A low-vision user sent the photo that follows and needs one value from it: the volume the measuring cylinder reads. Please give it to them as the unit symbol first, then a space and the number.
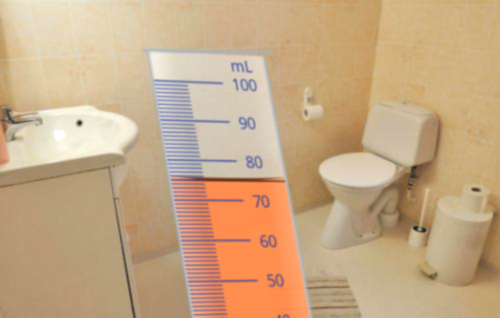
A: mL 75
